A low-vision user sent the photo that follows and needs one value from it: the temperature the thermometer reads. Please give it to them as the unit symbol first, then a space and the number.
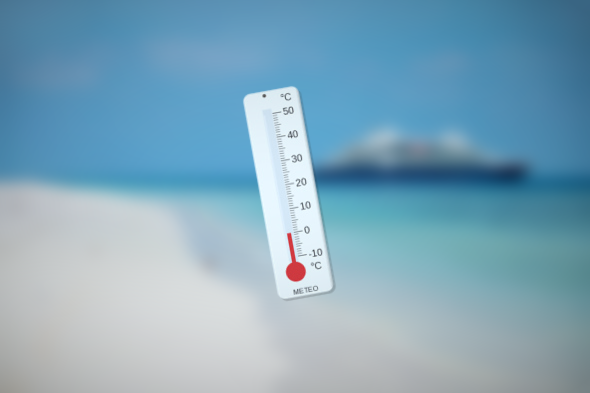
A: °C 0
